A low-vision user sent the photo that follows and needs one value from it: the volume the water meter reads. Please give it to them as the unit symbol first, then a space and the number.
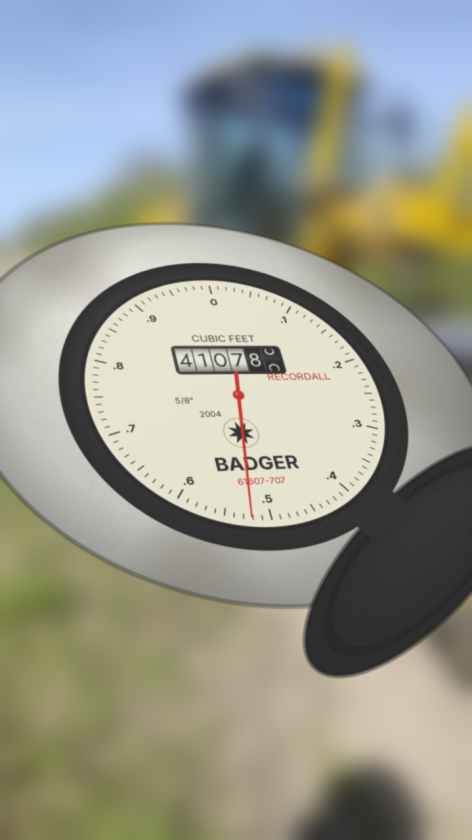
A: ft³ 410788.52
